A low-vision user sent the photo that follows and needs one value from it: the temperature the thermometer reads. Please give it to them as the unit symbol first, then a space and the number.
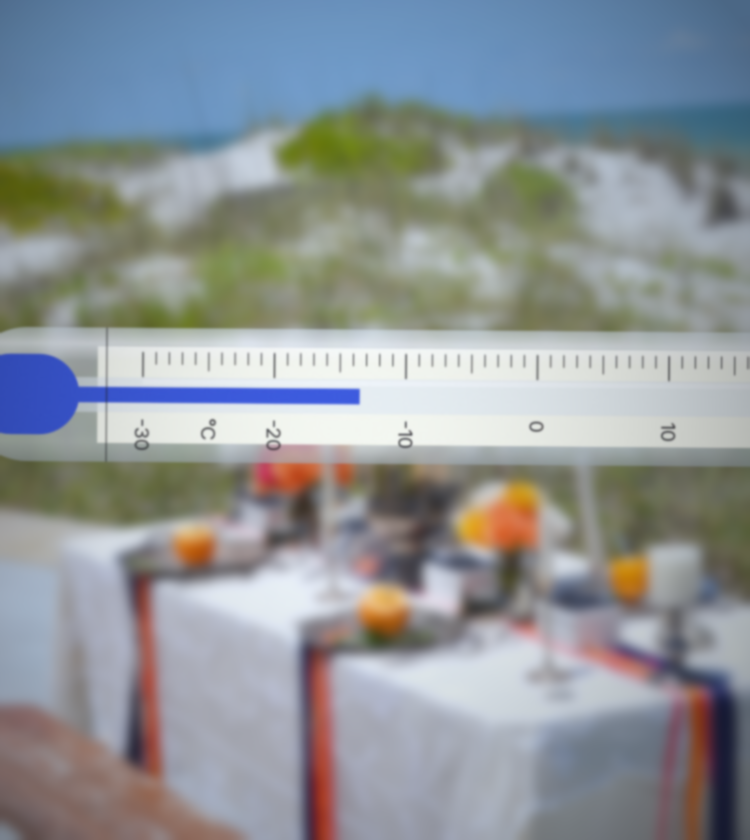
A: °C -13.5
